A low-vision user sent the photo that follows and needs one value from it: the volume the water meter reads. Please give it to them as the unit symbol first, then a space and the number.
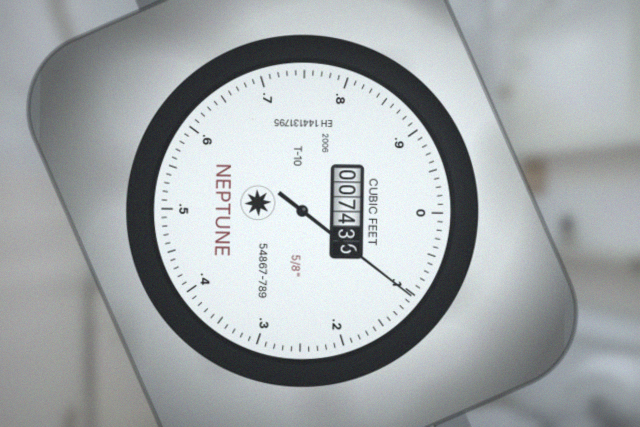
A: ft³ 7436.10
